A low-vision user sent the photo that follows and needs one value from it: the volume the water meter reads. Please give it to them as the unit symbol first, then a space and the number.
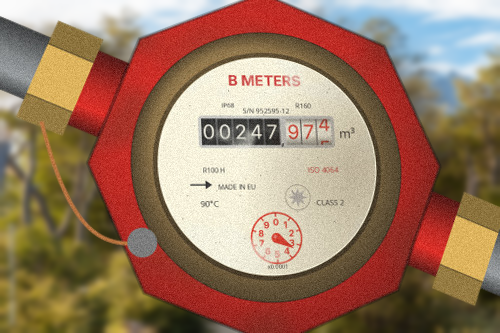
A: m³ 247.9743
